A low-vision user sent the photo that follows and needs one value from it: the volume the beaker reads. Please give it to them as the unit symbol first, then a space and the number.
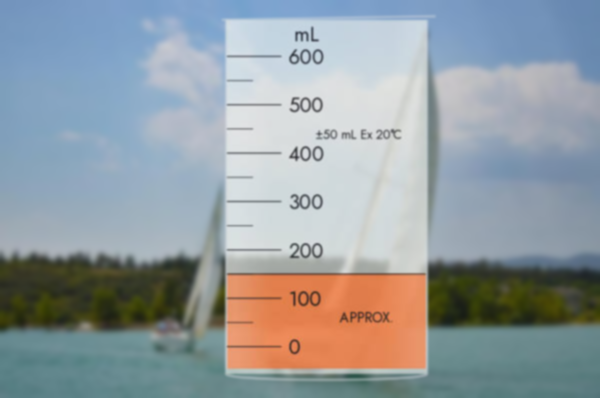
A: mL 150
